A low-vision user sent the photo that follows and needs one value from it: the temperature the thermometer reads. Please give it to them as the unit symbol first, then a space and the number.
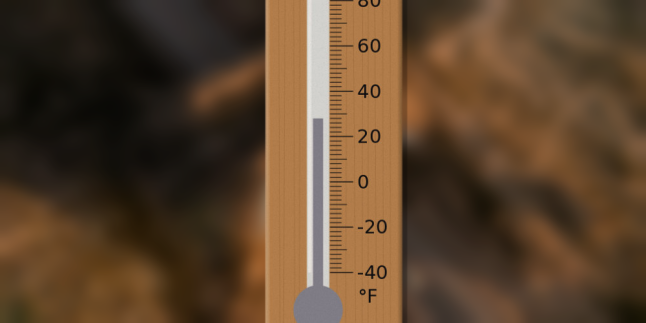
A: °F 28
